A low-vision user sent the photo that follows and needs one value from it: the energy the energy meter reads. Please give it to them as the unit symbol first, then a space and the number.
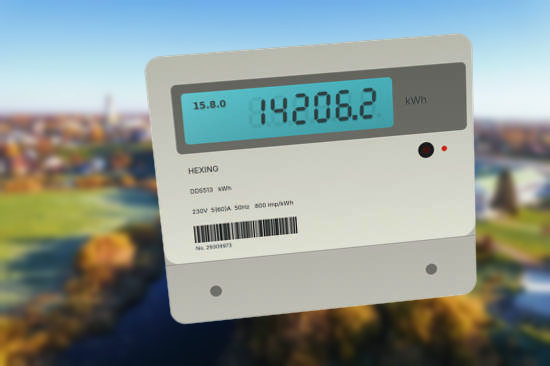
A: kWh 14206.2
